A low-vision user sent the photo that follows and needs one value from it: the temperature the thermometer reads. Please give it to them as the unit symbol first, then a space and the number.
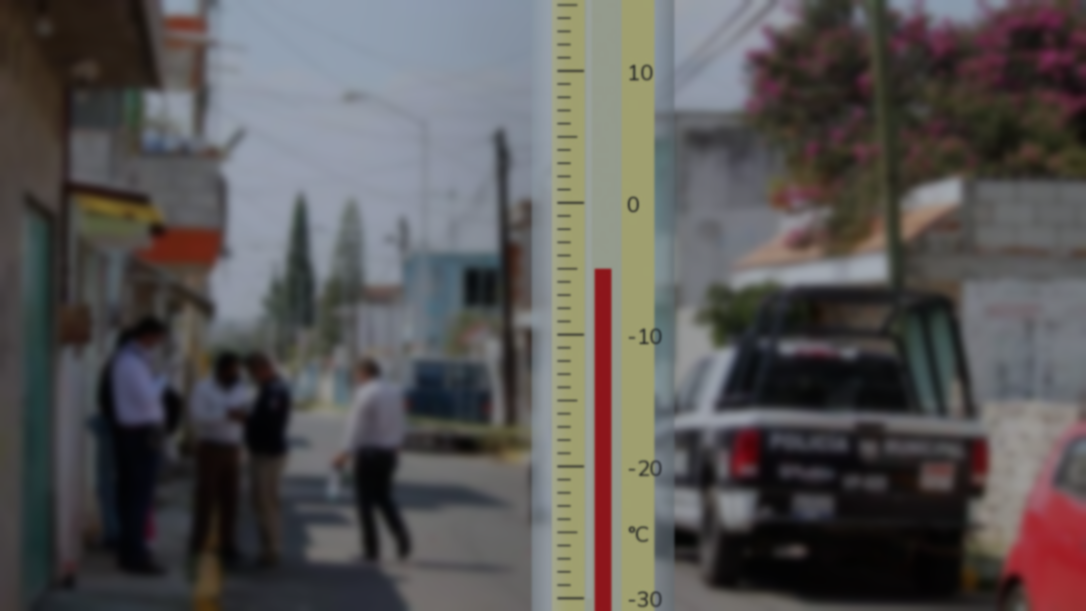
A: °C -5
